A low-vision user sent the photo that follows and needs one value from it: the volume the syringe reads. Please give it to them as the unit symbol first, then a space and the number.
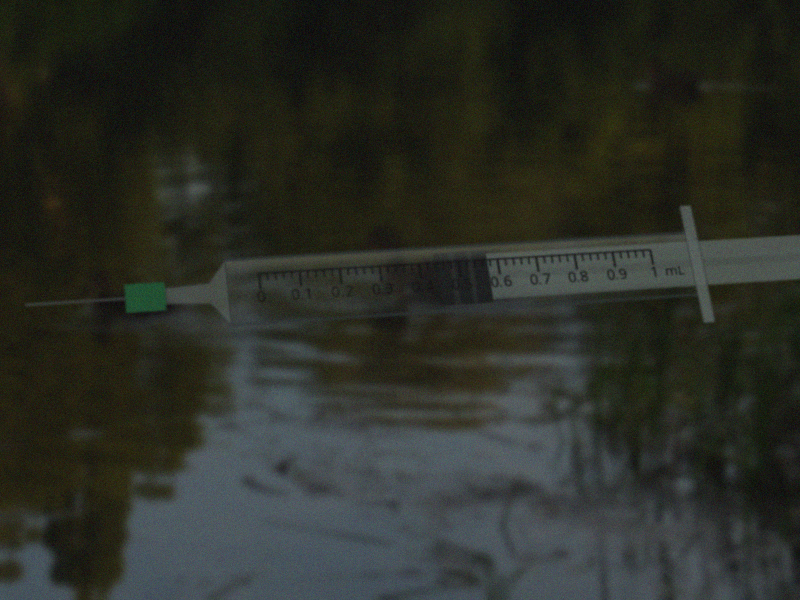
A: mL 0.44
